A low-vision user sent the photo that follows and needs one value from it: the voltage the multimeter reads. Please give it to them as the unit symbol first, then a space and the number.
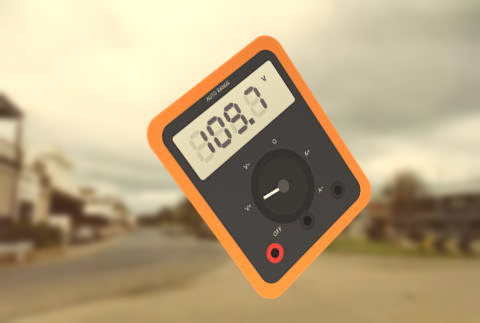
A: V 109.7
